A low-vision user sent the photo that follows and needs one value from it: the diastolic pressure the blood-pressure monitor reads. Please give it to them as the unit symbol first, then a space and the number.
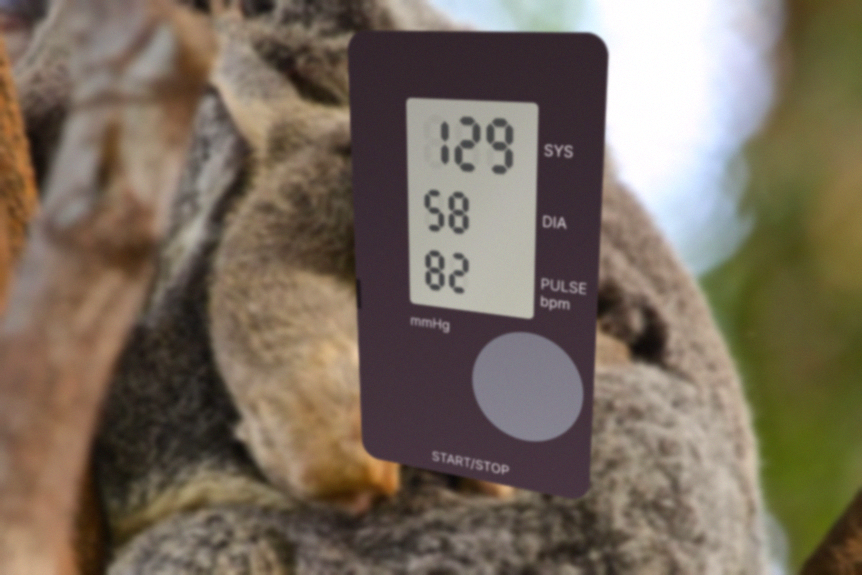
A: mmHg 58
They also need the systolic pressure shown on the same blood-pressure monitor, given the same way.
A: mmHg 129
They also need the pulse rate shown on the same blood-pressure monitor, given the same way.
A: bpm 82
